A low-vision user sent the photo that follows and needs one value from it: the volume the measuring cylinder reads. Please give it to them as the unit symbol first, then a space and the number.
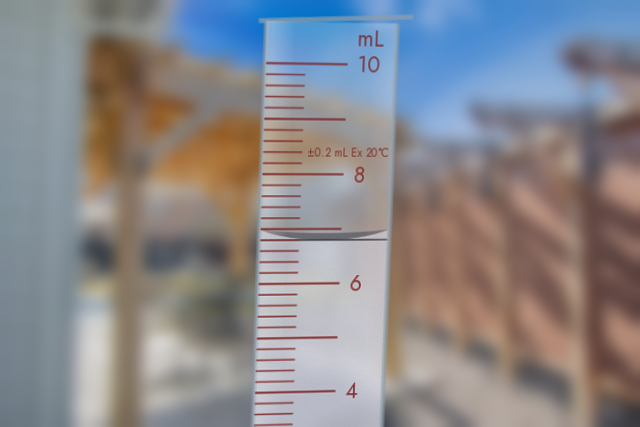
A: mL 6.8
